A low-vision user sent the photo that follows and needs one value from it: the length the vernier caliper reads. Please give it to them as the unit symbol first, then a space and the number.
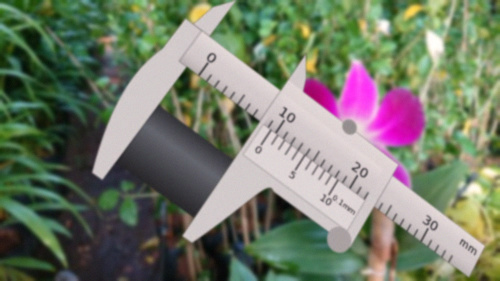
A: mm 9.4
